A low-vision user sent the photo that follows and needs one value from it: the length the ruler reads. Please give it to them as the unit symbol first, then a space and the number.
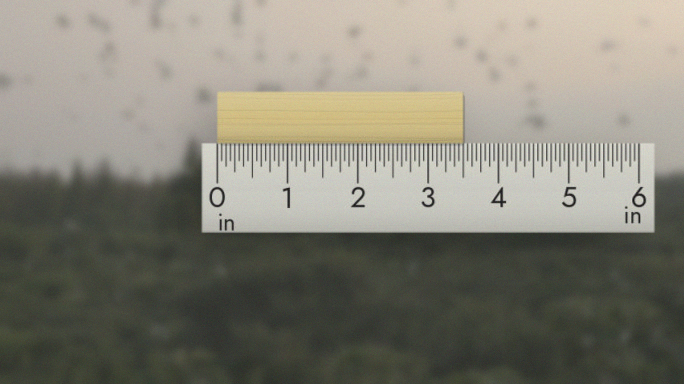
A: in 3.5
